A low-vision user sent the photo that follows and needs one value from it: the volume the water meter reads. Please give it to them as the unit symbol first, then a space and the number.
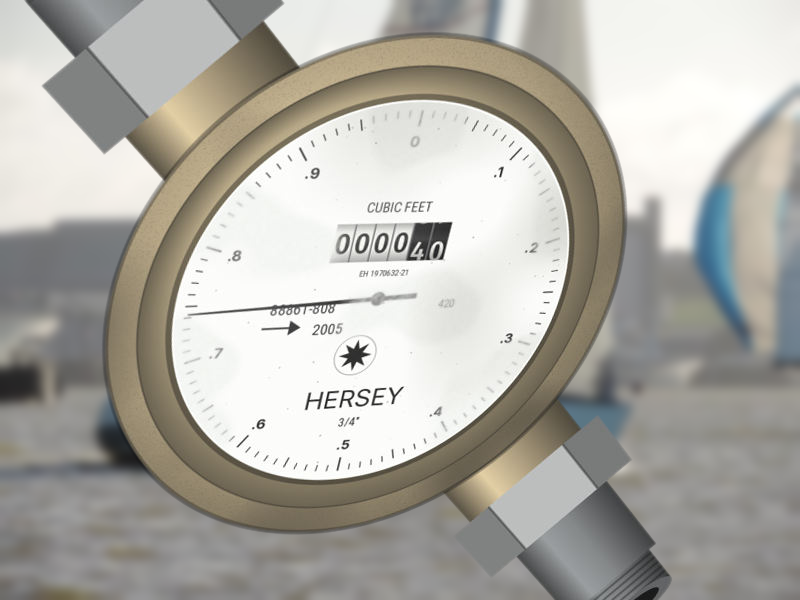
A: ft³ 39.74
